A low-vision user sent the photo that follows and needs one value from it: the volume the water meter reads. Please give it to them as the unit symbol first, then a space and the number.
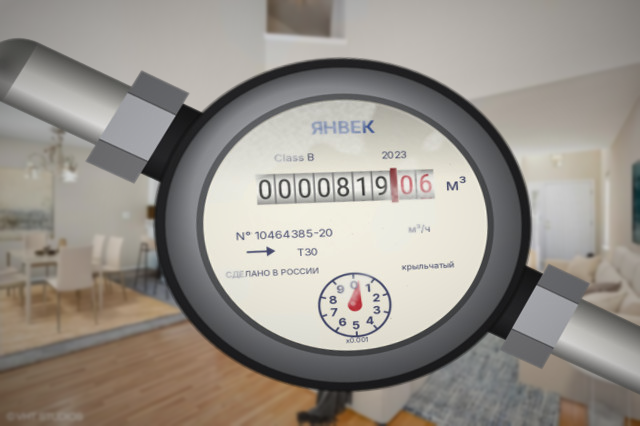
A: m³ 819.060
